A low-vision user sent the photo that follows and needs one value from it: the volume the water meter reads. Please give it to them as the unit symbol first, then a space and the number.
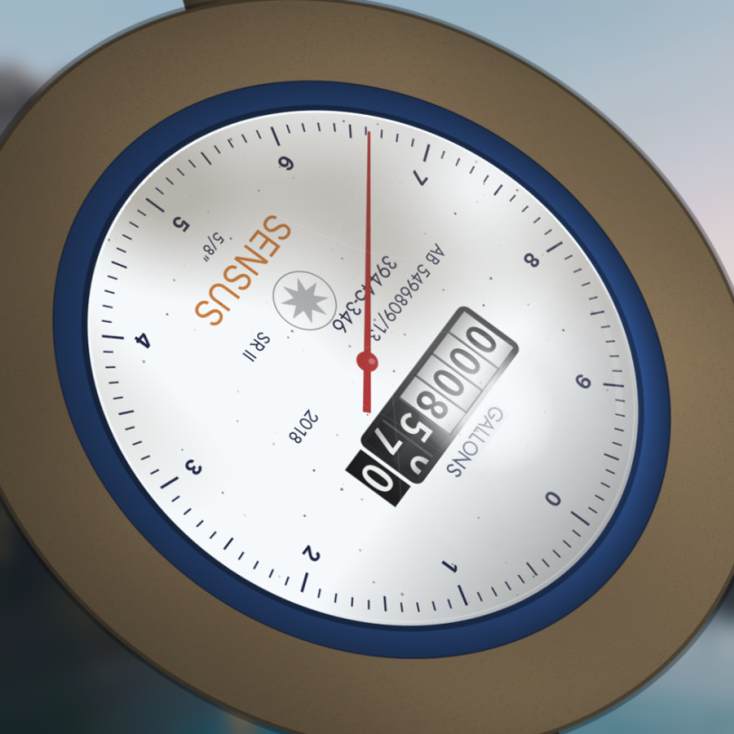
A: gal 8566.6
